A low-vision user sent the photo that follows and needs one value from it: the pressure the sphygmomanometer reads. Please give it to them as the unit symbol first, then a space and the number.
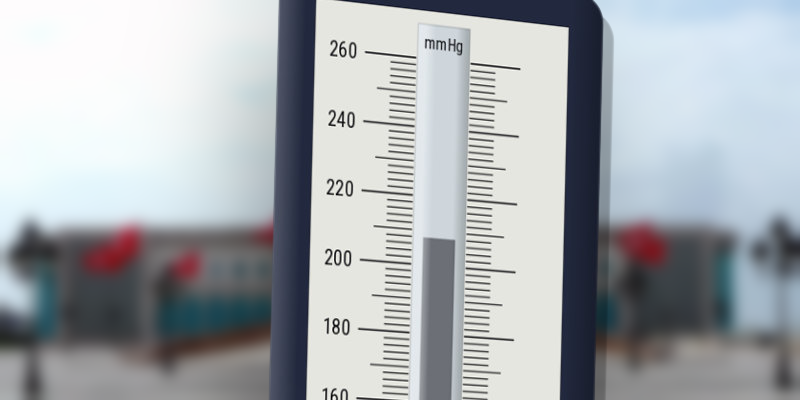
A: mmHg 208
